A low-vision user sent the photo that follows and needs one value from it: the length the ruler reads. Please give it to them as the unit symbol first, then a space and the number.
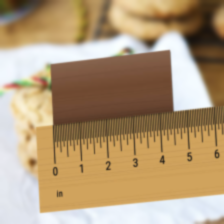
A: in 4.5
